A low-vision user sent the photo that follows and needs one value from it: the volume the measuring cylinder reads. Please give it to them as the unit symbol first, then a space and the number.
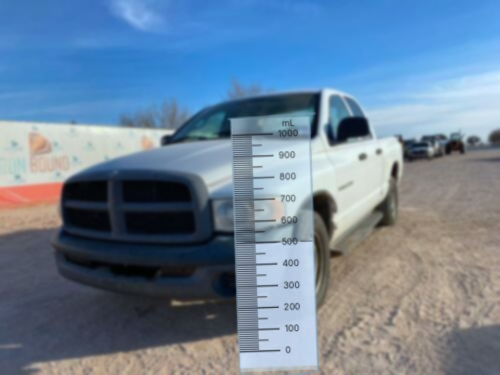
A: mL 500
